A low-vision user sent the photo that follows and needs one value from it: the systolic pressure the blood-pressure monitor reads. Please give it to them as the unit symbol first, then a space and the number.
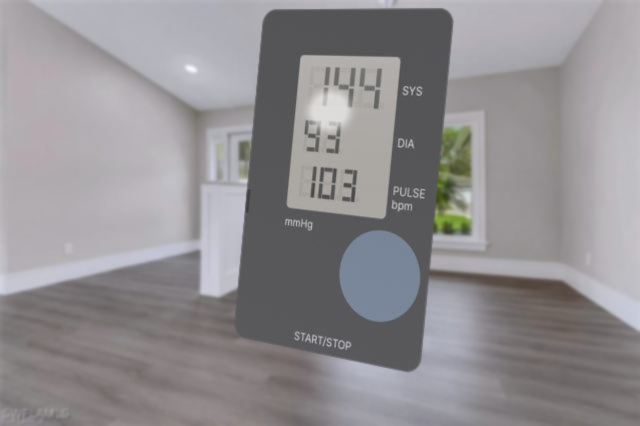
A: mmHg 144
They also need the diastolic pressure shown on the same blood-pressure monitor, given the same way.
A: mmHg 93
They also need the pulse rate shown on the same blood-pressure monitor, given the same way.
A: bpm 103
